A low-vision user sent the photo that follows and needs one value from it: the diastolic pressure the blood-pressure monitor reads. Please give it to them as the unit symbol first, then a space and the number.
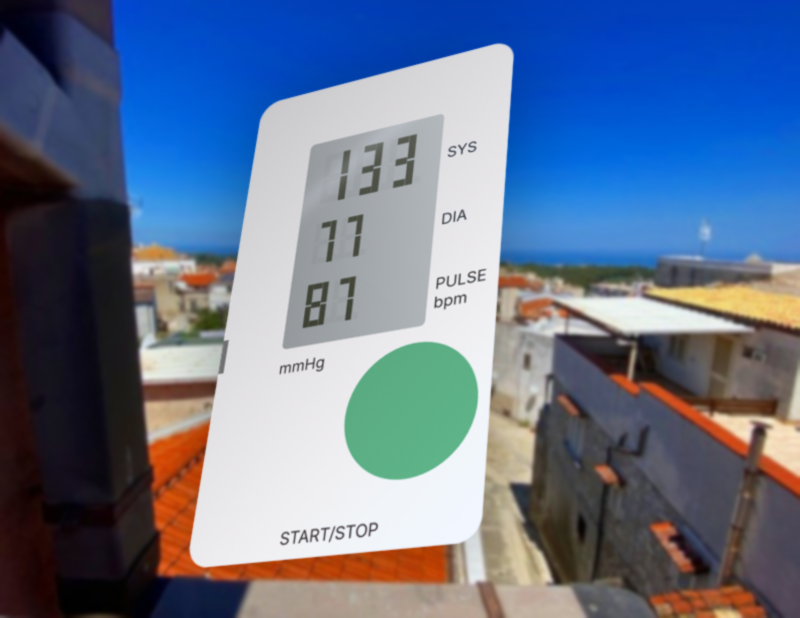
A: mmHg 77
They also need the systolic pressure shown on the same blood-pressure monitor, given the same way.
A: mmHg 133
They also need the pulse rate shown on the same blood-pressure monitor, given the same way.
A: bpm 87
